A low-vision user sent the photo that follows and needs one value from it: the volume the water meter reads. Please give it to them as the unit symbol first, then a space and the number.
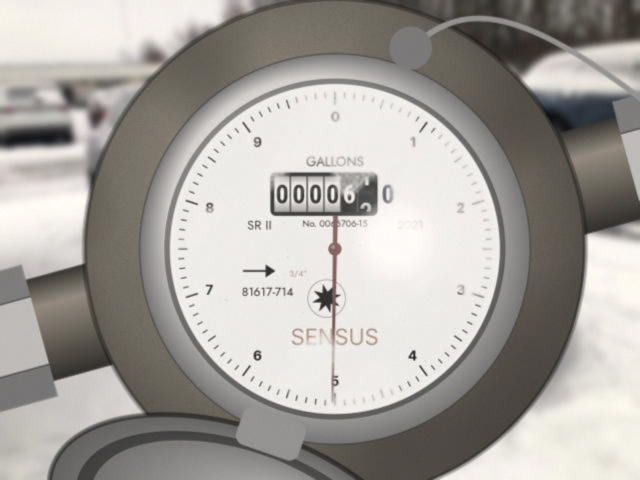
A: gal 615.0
